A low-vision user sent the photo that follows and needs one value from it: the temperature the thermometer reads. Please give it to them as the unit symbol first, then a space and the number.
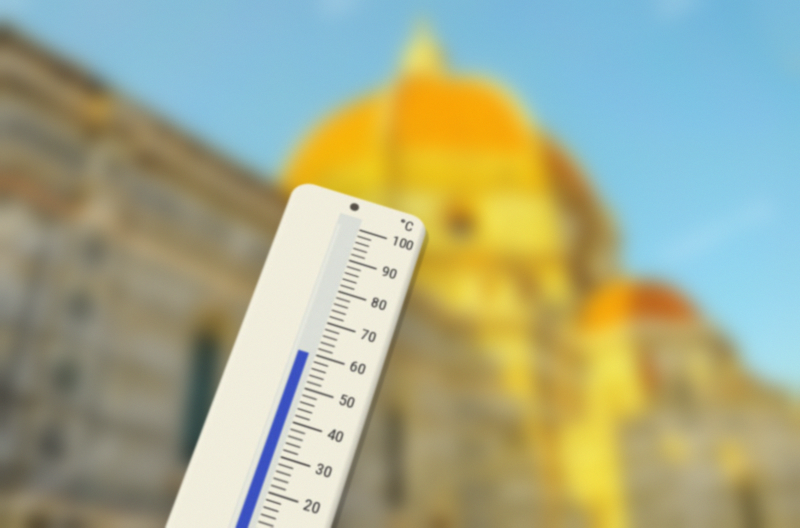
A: °C 60
